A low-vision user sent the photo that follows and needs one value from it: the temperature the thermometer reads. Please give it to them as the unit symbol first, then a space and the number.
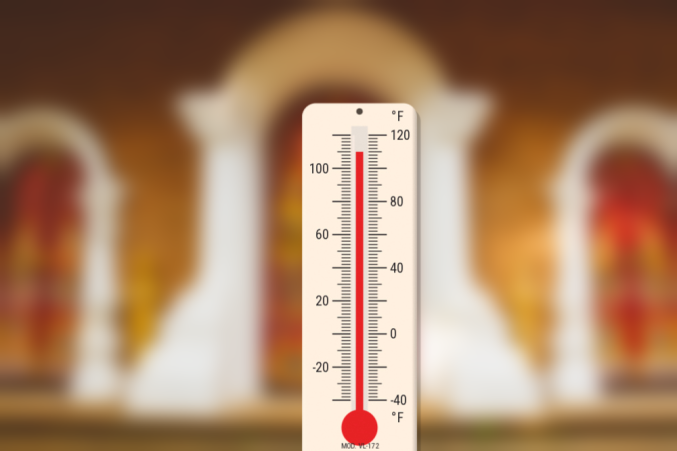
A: °F 110
